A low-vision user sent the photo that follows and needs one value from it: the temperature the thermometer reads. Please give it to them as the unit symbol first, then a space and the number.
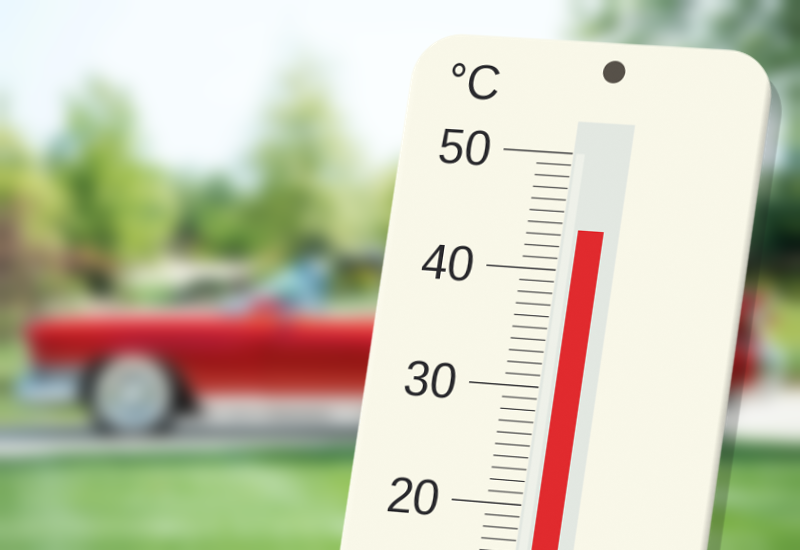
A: °C 43.5
